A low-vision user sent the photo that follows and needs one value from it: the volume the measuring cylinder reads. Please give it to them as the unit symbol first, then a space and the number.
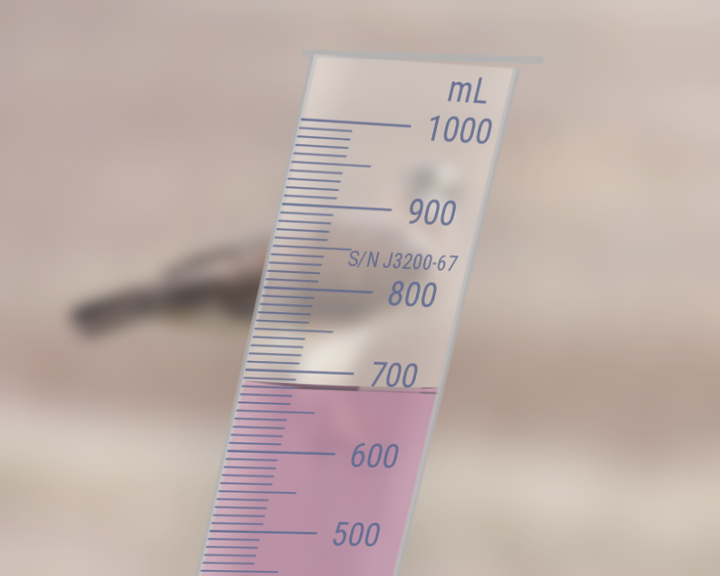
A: mL 680
